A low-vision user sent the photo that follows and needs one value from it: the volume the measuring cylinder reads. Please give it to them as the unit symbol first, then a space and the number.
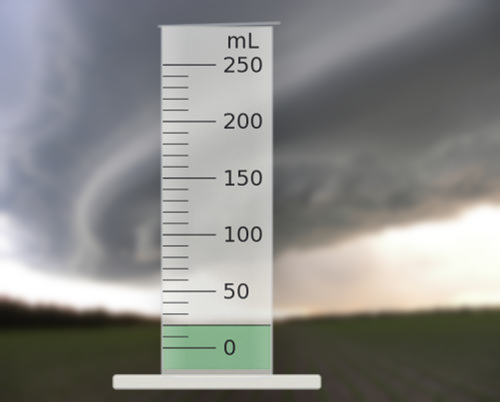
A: mL 20
